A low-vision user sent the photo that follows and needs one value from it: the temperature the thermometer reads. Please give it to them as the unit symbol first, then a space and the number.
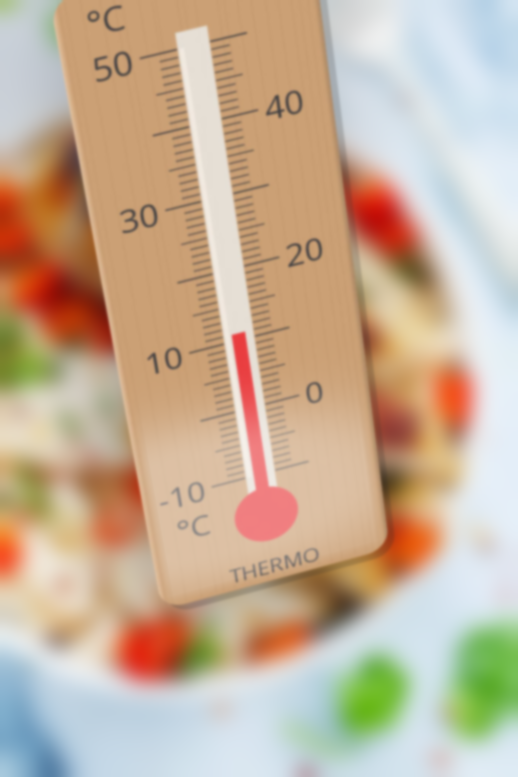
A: °C 11
